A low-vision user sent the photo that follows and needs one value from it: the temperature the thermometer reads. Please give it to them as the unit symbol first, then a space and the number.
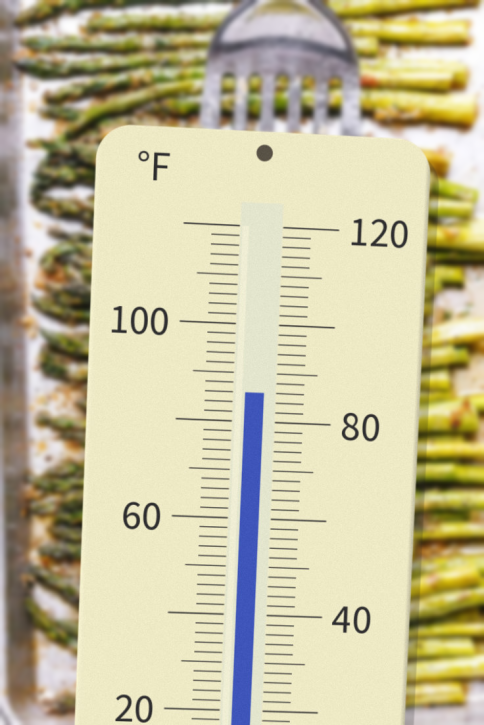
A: °F 86
